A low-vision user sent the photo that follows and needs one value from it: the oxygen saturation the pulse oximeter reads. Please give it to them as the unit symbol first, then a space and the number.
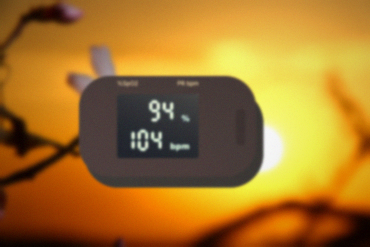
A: % 94
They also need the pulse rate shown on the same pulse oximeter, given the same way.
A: bpm 104
